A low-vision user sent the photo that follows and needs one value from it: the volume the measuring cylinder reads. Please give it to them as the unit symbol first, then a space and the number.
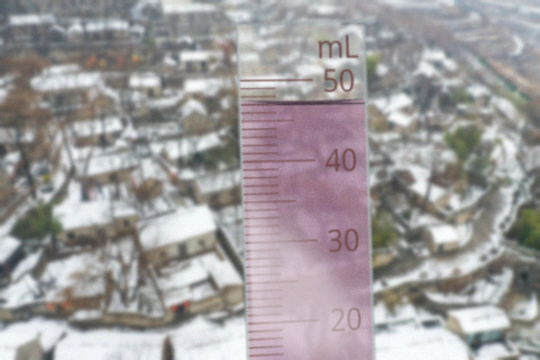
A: mL 47
